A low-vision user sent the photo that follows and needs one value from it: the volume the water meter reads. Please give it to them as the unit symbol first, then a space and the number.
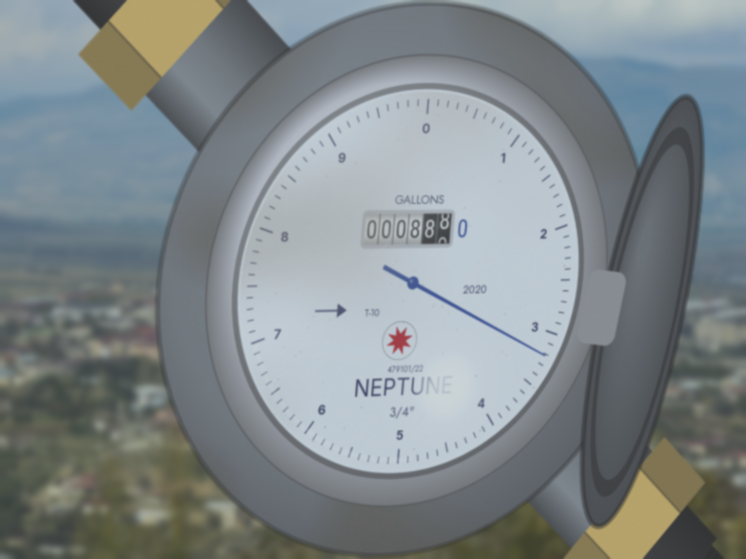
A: gal 8883.2
